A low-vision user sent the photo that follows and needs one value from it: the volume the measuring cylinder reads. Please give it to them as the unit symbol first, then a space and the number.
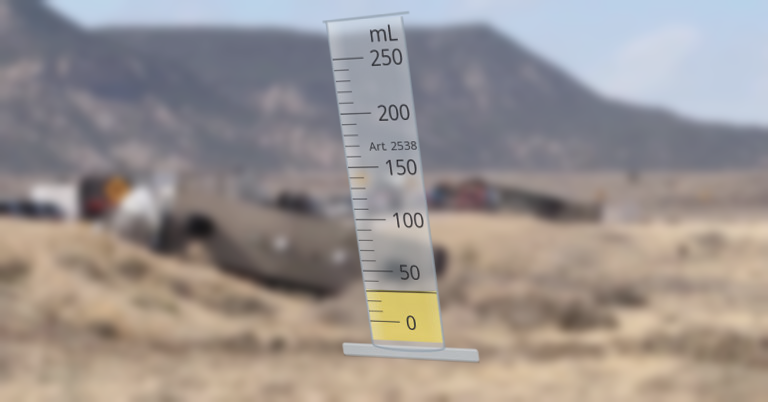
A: mL 30
